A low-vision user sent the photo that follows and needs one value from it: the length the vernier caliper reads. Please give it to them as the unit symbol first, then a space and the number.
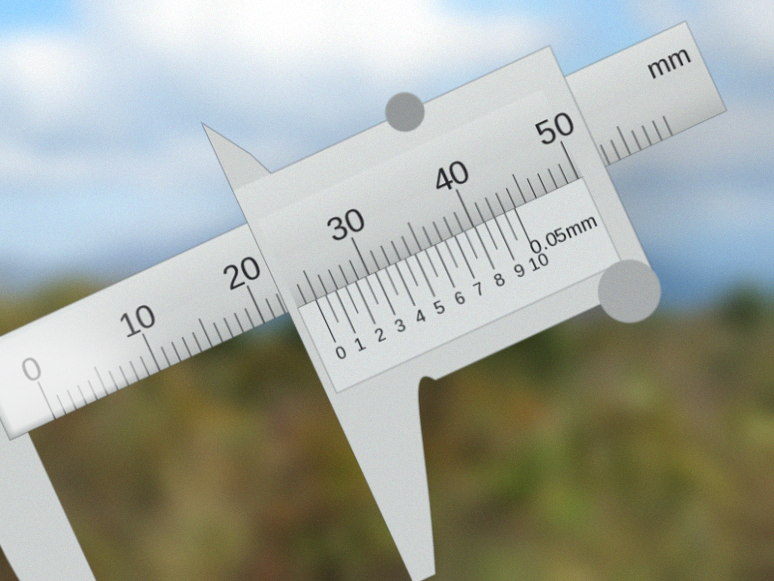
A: mm 24.9
